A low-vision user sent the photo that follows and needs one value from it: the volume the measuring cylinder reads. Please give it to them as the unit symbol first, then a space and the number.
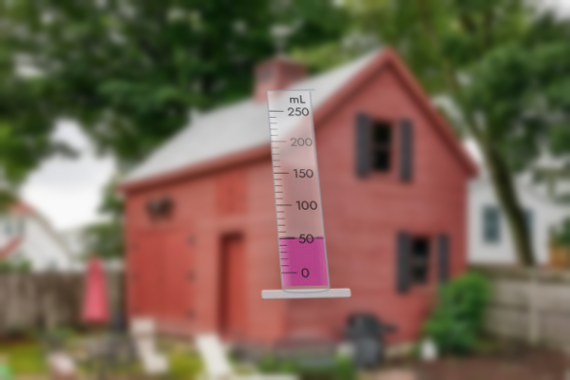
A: mL 50
